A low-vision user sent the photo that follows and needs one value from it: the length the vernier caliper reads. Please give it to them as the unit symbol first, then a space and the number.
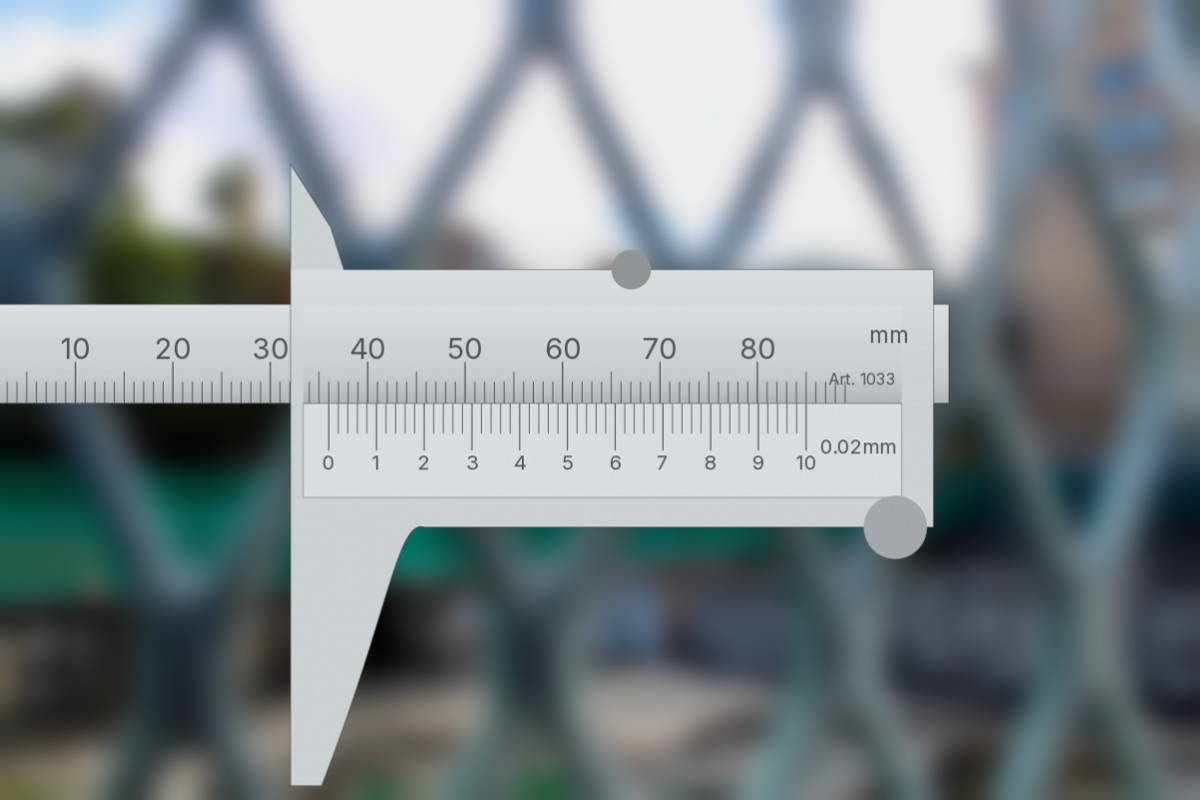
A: mm 36.0
